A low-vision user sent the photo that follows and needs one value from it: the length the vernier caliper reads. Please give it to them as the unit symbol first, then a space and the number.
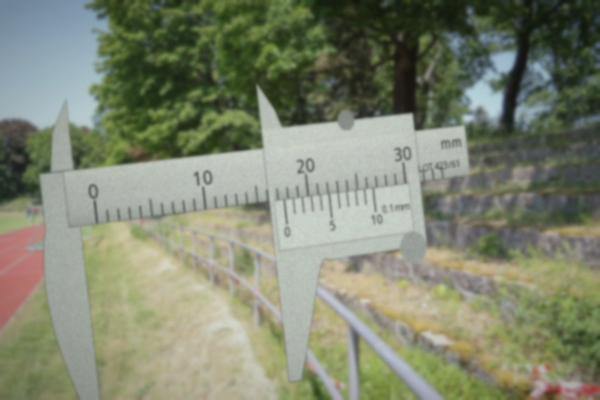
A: mm 17.6
